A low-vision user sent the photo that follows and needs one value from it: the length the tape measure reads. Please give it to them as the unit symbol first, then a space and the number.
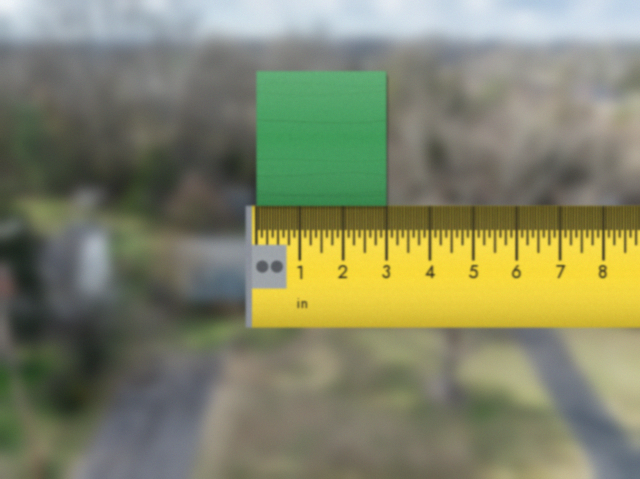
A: in 3
